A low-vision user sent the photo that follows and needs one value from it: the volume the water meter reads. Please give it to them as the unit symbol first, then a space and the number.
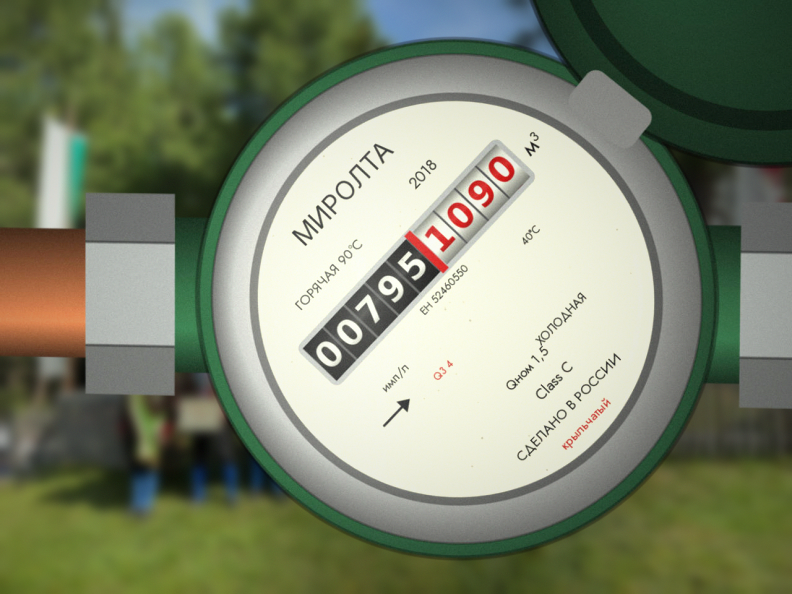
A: m³ 795.1090
